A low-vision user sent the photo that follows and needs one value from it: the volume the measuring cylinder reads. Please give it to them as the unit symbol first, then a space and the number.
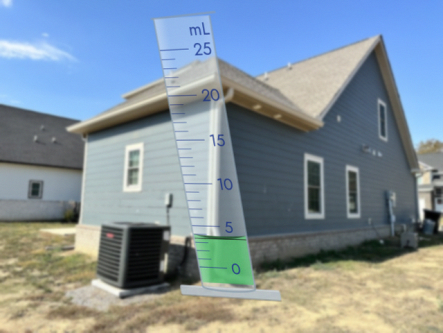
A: mL 3.5
